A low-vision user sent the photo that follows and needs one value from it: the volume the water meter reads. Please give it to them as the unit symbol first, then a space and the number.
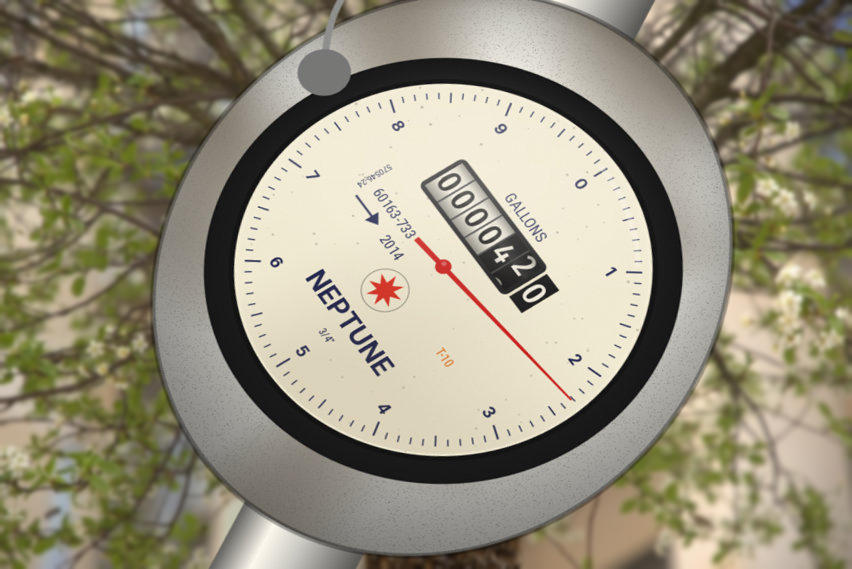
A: gal 422.3
